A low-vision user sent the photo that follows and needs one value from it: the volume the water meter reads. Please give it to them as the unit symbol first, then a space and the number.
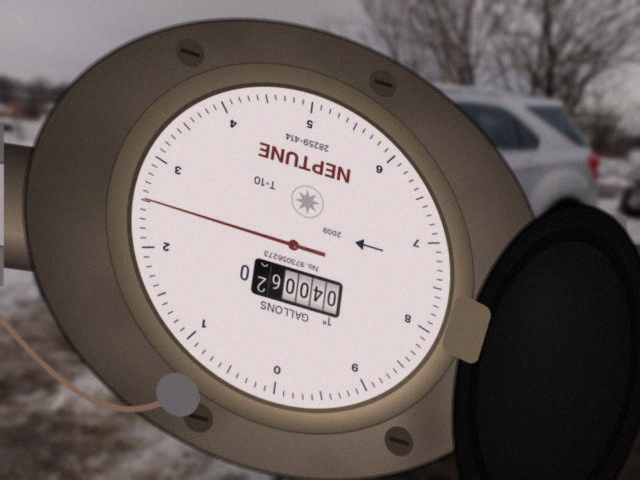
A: gal 400622.5
